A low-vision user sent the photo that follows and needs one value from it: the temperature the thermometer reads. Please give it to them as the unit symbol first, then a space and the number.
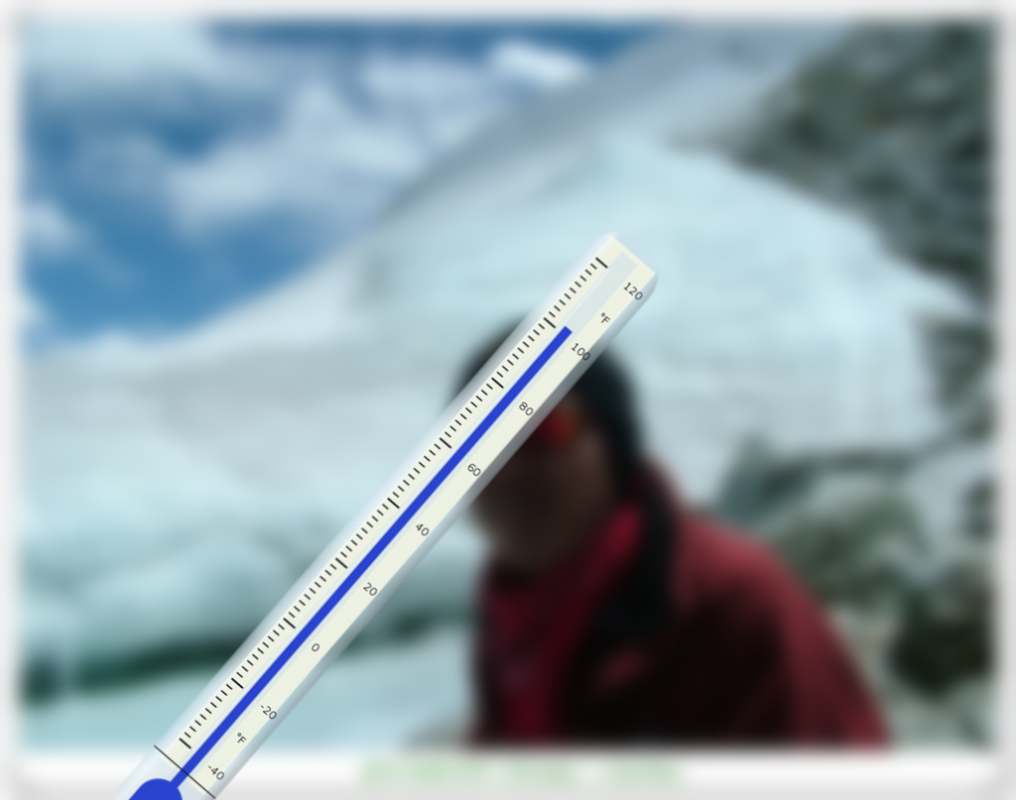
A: °F 102
